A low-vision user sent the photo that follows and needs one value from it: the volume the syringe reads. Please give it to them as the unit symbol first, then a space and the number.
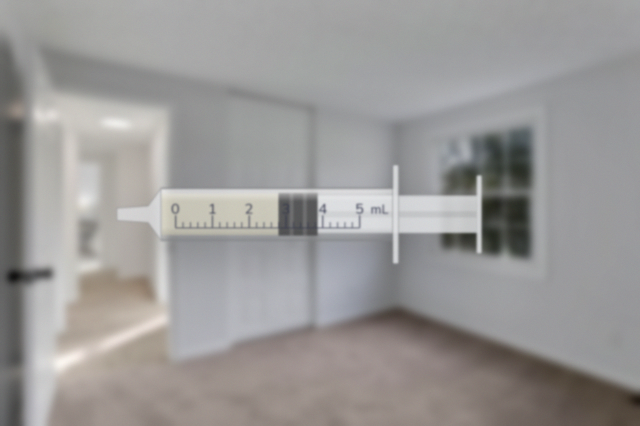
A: mL 2.8
